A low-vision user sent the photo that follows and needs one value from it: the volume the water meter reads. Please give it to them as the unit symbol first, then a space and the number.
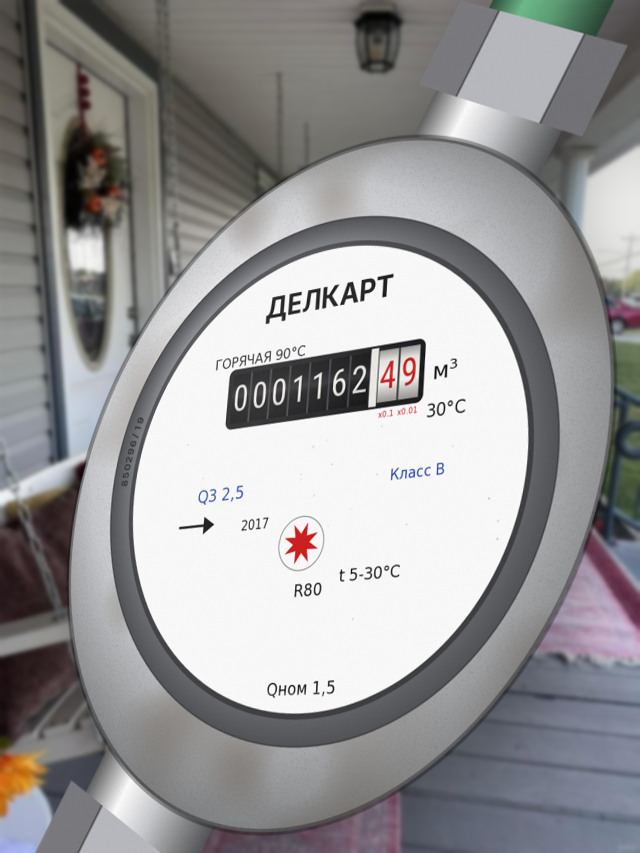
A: m³ 1162.49
